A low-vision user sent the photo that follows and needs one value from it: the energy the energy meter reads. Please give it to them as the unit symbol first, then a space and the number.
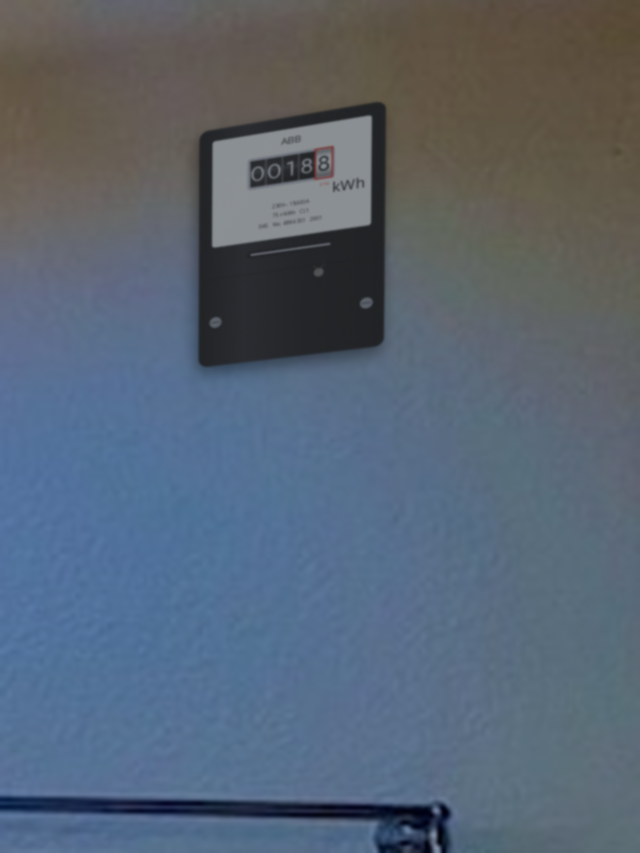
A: kWh 18.8
